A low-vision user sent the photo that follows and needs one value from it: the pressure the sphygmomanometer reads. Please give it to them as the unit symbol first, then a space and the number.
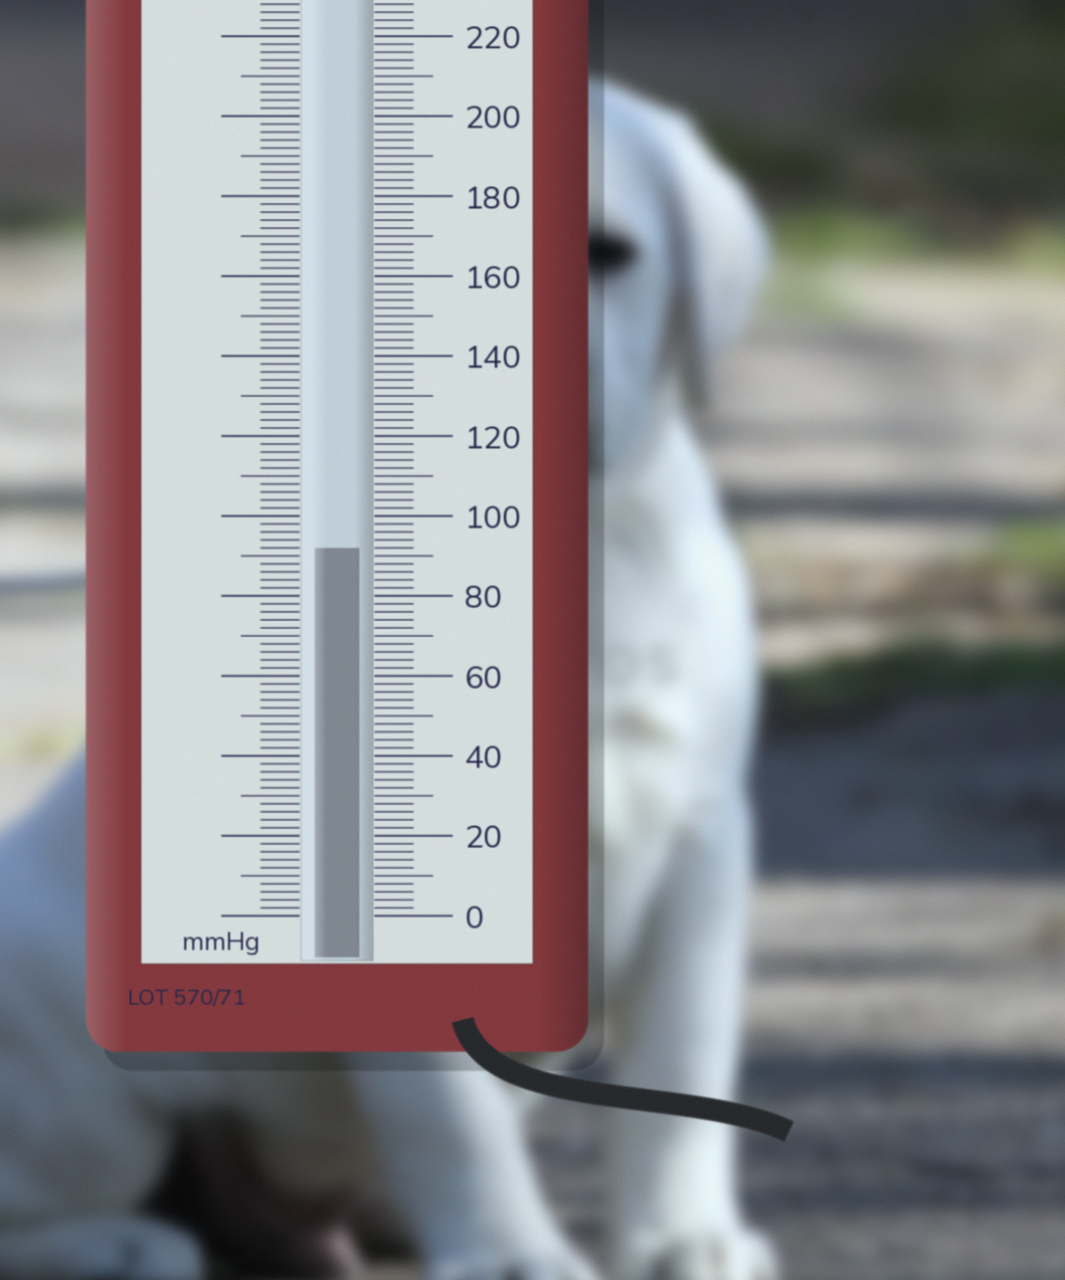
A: mmHg 92
